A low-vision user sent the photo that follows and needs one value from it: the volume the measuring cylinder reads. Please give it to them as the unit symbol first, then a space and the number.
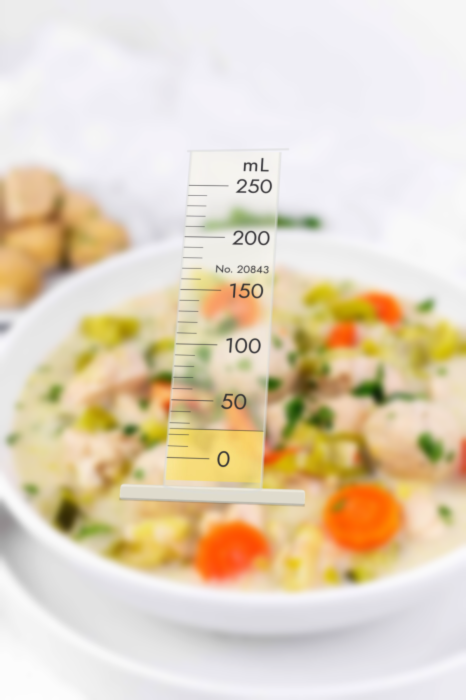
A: mL 25
